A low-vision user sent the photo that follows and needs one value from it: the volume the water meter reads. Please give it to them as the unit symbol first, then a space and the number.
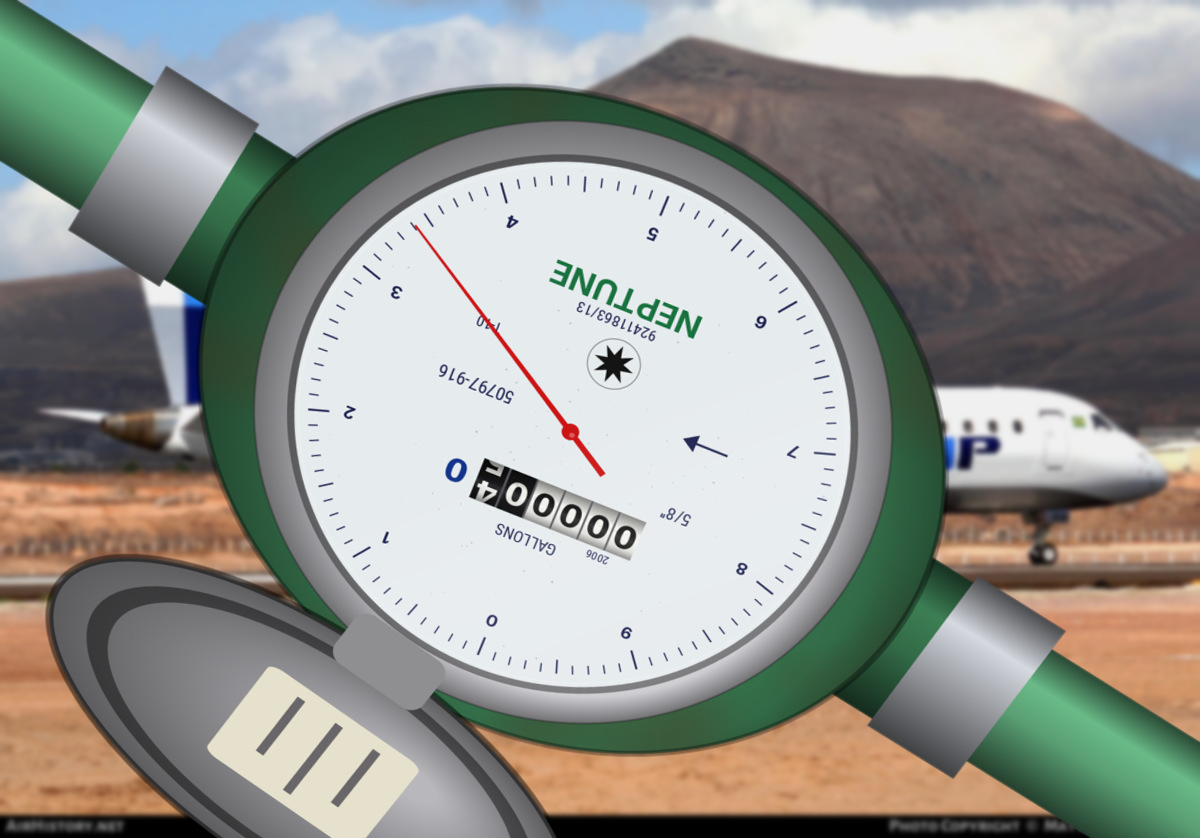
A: gal 43.4
